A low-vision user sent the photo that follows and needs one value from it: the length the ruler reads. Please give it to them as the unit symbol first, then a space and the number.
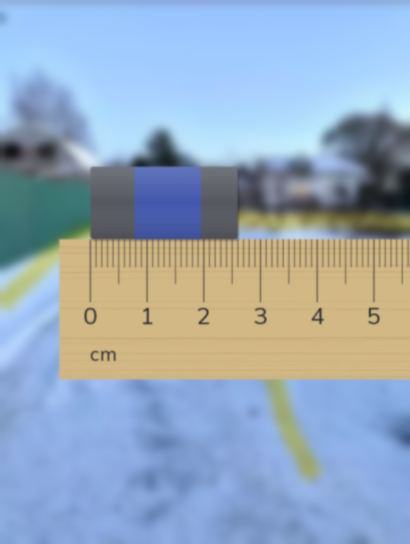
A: cm 2.6
